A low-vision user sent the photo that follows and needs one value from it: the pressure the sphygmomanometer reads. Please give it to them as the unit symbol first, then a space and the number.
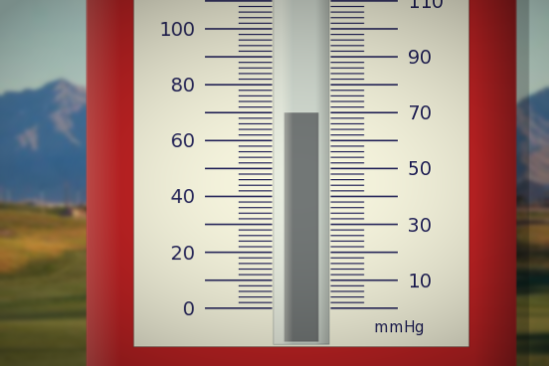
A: mmHg 70
